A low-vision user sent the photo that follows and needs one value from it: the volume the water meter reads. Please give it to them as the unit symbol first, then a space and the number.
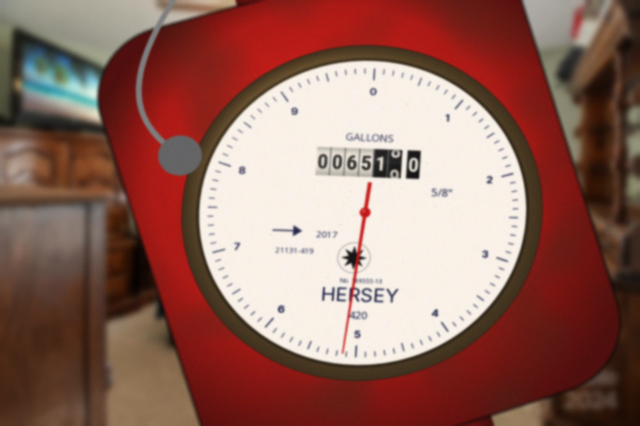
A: gal 65185.1
